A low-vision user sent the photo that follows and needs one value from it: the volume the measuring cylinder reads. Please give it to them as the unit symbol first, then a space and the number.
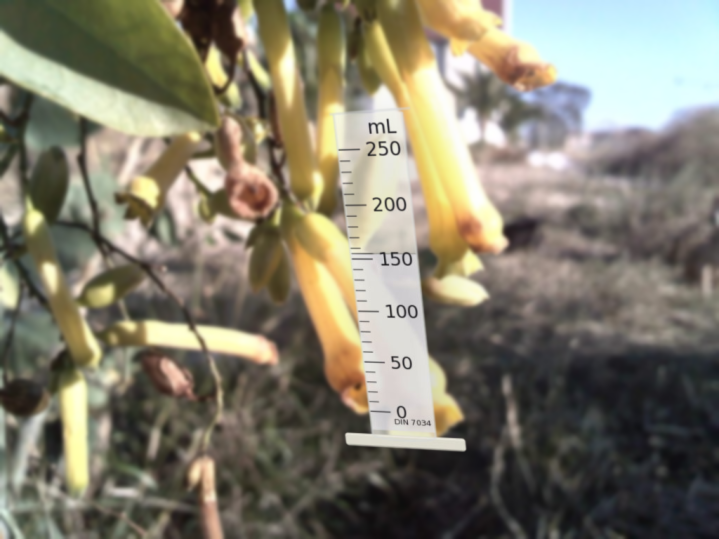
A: mL 155
